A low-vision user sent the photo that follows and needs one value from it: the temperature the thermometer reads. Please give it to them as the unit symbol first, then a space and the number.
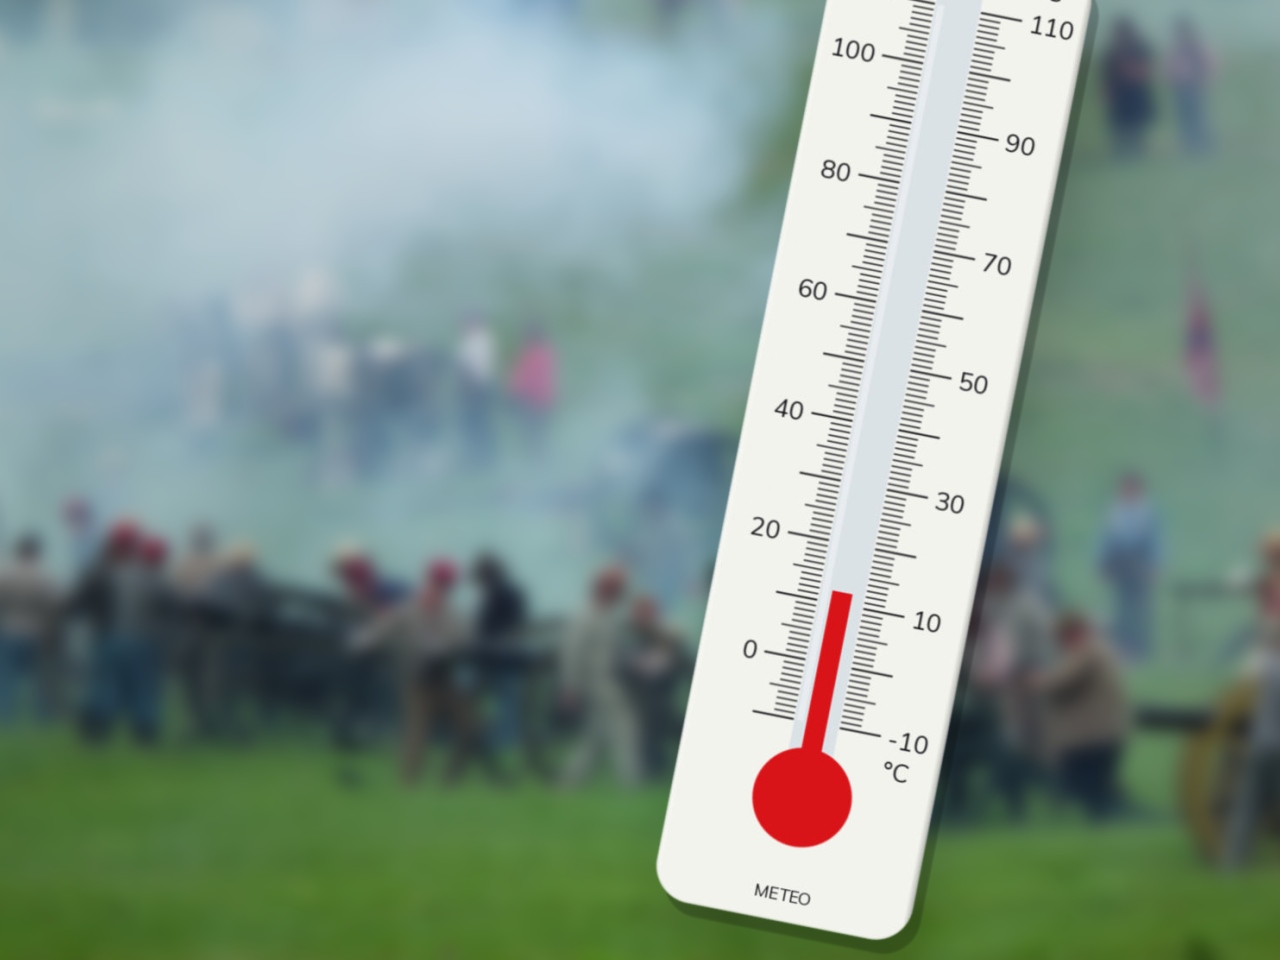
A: °C 12
